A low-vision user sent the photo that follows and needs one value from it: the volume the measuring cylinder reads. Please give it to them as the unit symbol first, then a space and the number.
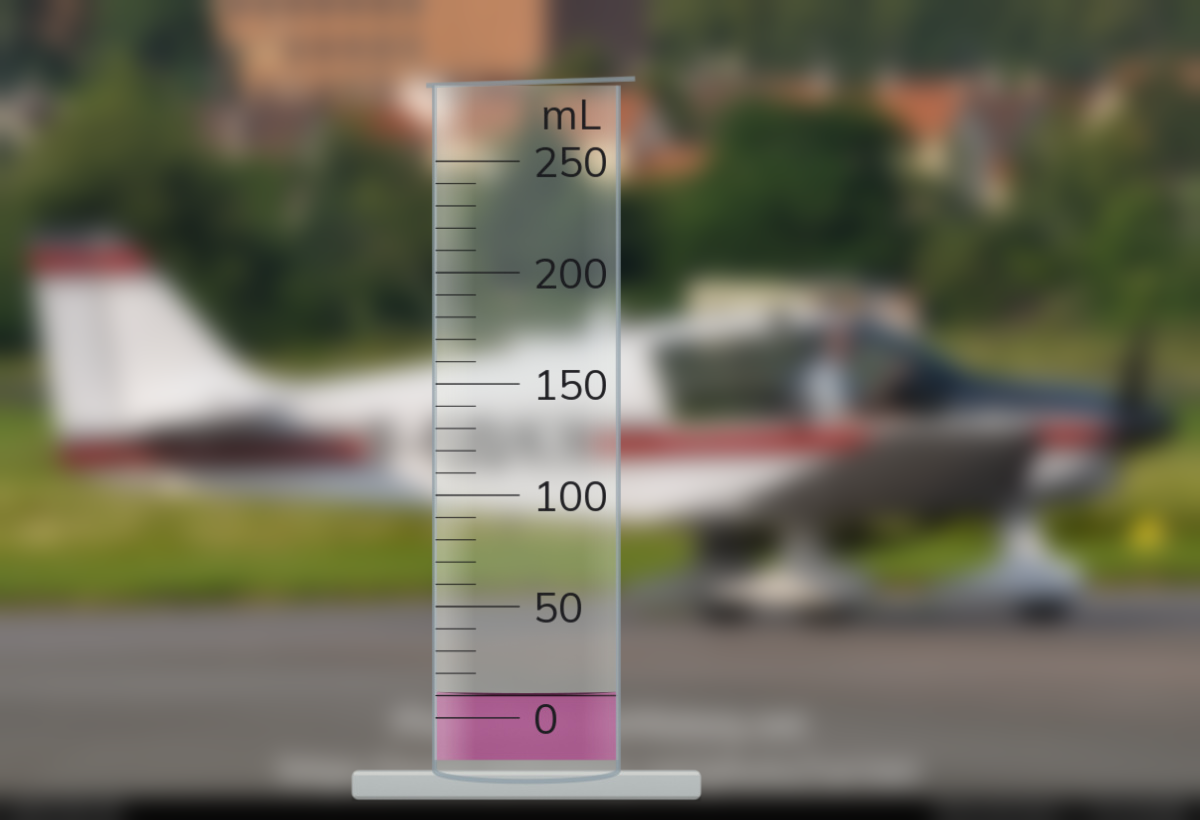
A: mL 10
